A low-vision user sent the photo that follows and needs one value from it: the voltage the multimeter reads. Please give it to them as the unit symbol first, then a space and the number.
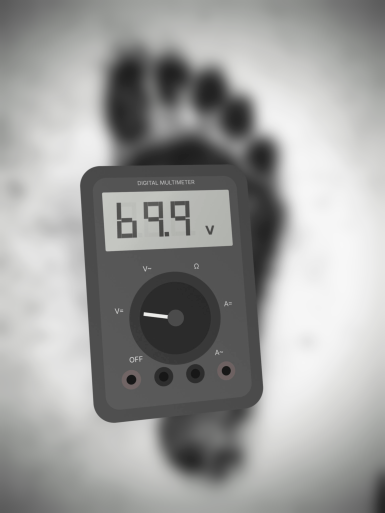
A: V 69.9
